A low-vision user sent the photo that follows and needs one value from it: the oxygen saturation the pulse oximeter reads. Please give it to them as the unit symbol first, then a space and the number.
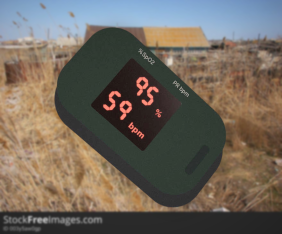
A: % 95
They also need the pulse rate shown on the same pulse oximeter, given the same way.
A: bpm 59
